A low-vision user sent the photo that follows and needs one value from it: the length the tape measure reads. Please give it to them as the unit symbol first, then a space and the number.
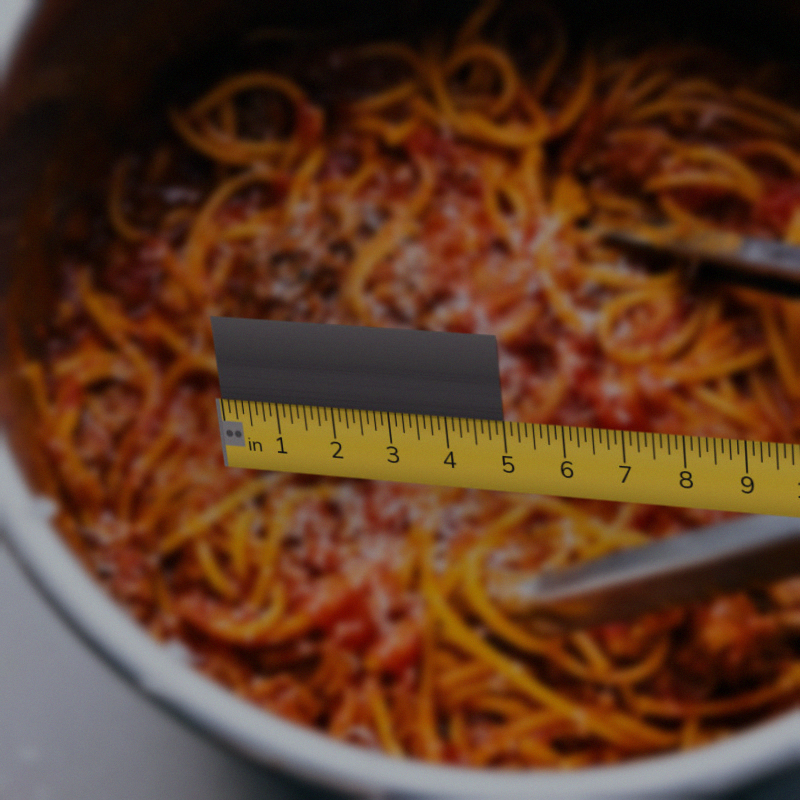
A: in 5
